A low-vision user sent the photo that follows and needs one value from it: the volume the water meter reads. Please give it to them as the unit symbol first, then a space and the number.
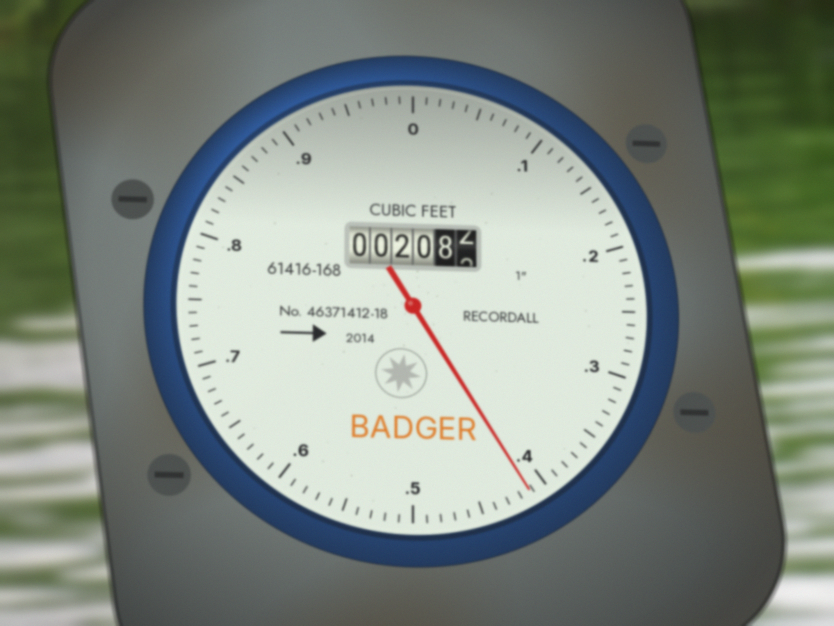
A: ft³ 2082.41
